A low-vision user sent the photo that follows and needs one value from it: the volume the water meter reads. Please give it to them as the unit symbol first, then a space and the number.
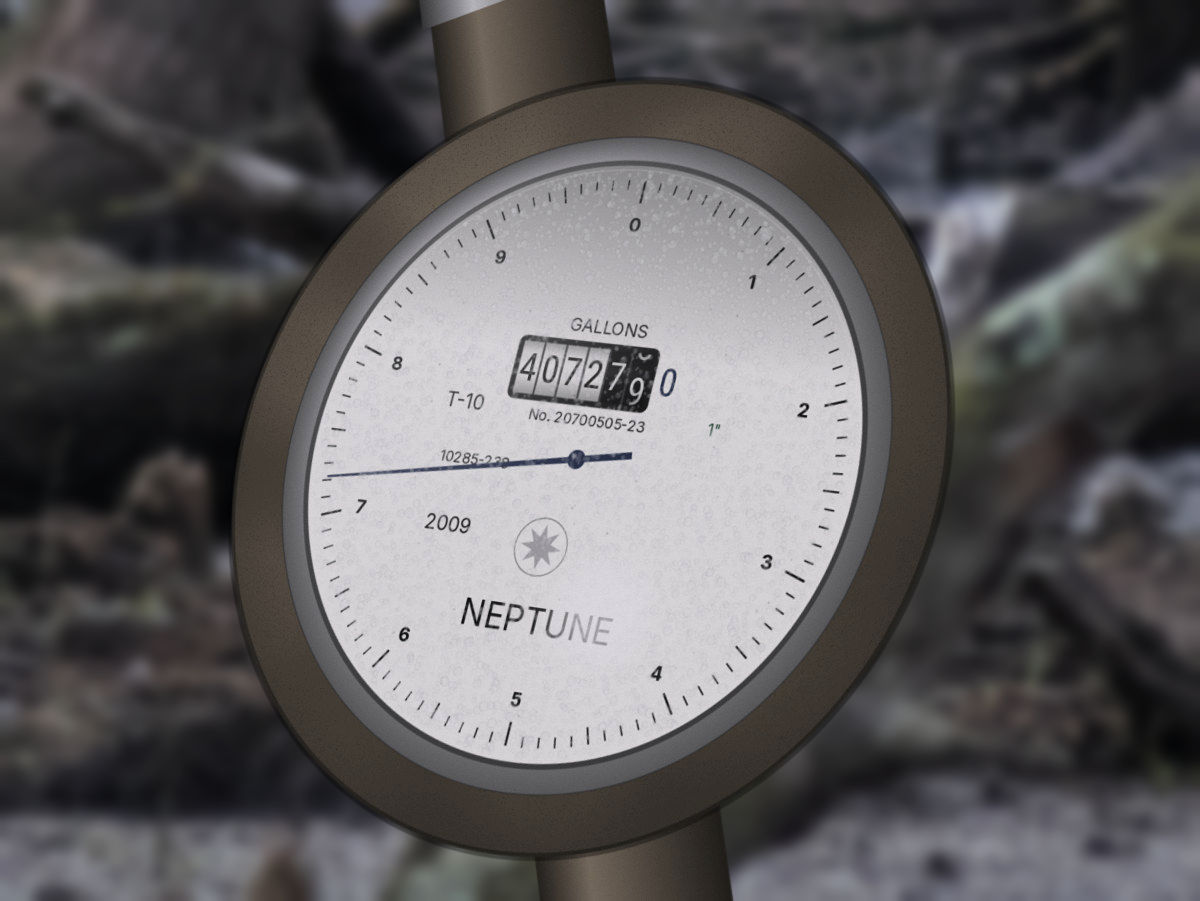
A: gal 4072787.2
